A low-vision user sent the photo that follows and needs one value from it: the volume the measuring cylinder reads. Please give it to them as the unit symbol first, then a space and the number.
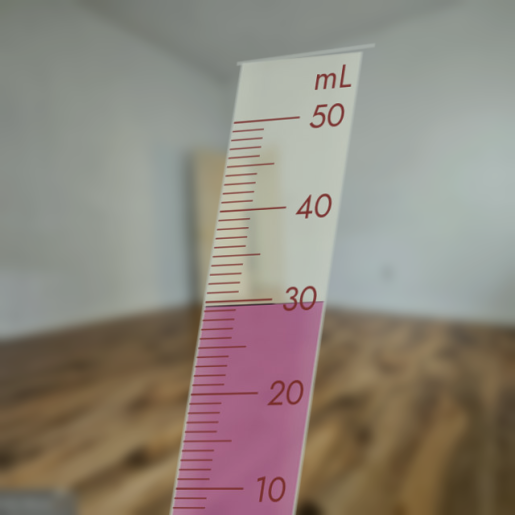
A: mL 29.5
